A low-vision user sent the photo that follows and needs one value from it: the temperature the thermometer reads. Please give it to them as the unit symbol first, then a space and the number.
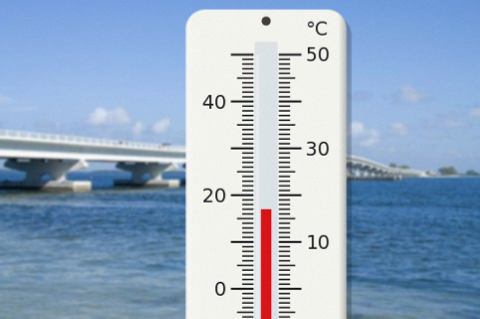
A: °C 17
